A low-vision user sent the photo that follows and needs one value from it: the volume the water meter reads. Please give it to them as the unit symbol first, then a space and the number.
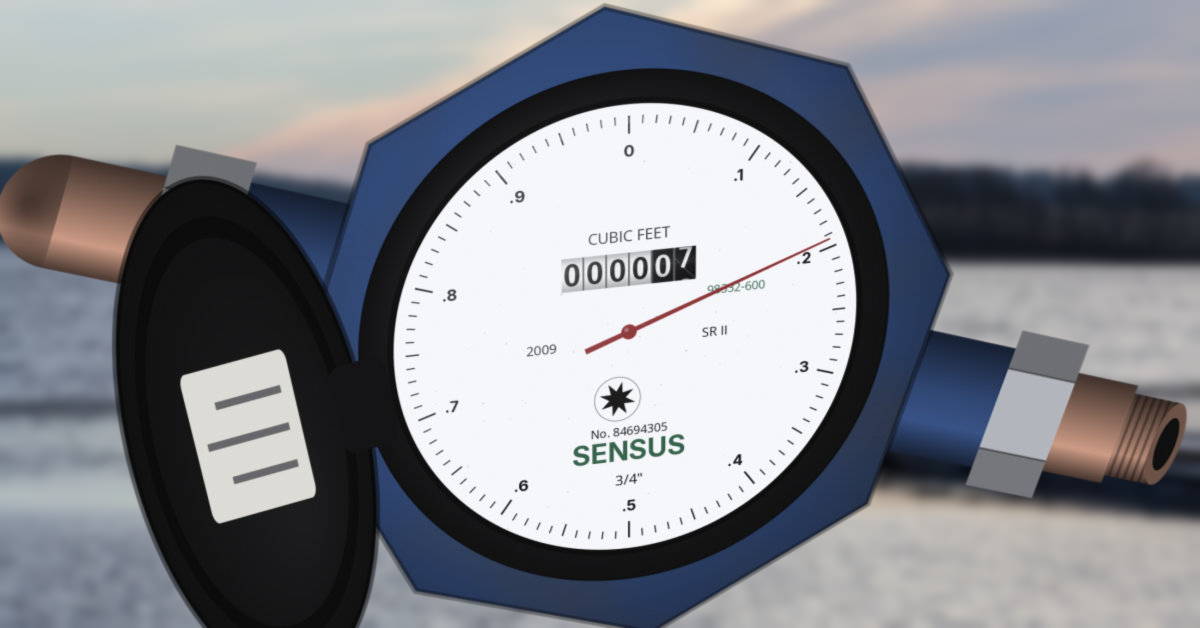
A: ft³ 7.19
